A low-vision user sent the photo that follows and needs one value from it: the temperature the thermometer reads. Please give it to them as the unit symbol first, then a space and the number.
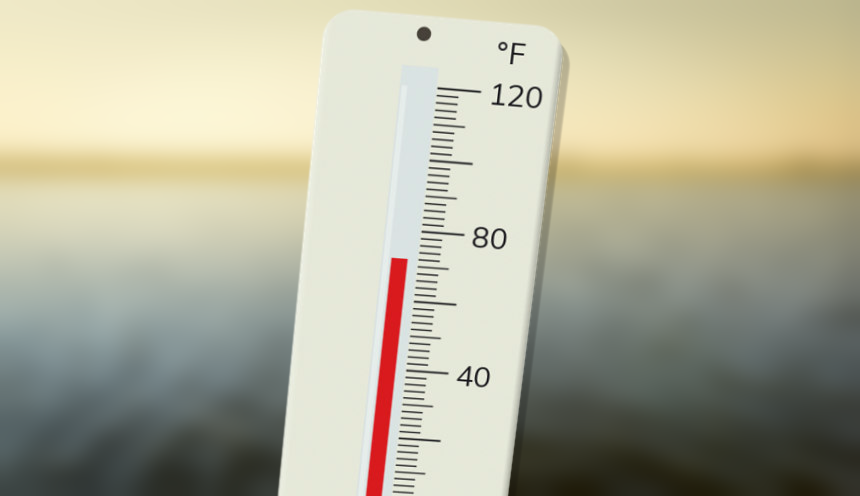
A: °F 72
